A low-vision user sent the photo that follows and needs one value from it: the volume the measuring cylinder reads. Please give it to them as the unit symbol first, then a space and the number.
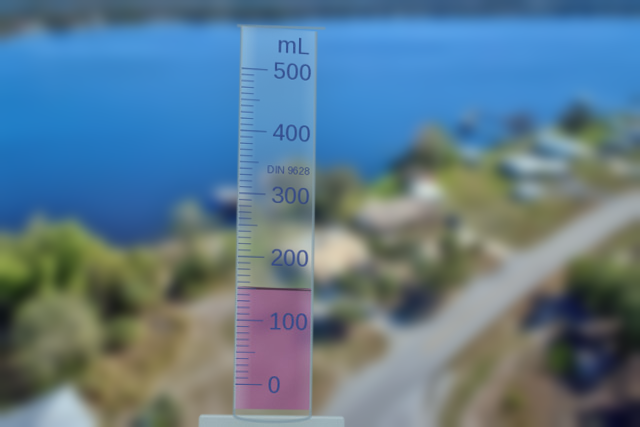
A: mL 150
